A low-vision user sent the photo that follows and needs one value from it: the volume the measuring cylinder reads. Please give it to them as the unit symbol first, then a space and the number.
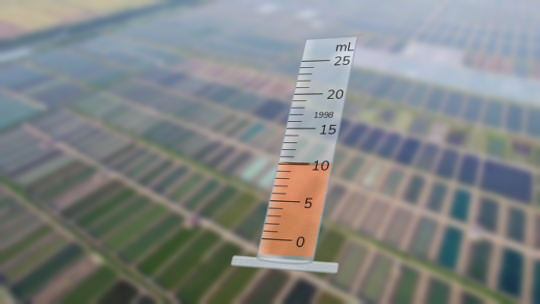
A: mL 10
